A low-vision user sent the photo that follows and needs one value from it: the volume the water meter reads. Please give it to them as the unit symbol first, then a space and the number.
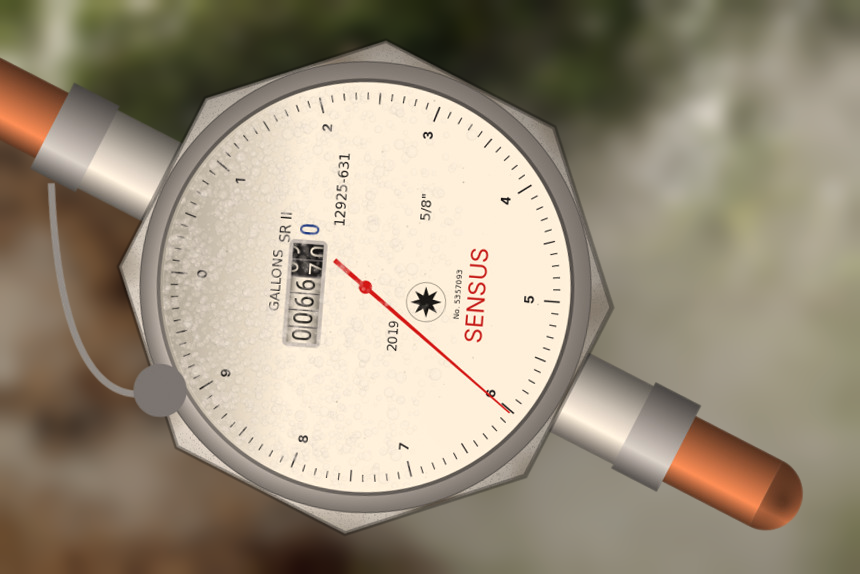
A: gal 66696.0
